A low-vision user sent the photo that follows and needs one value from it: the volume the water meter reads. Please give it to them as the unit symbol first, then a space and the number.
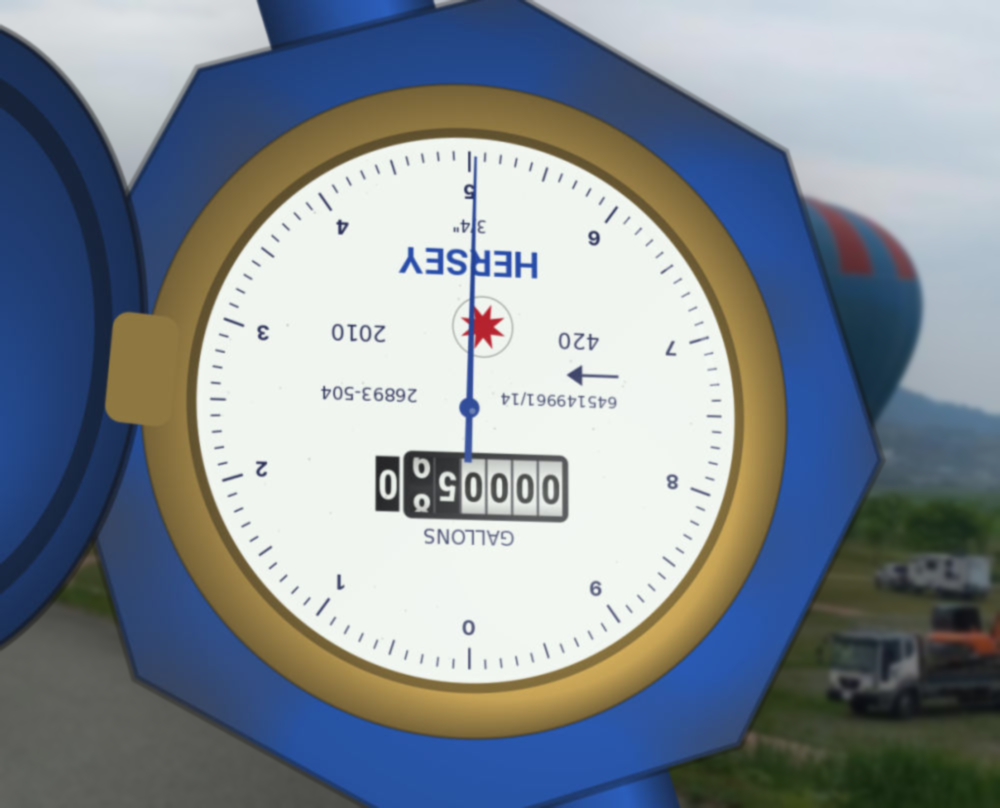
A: gal 585.0
